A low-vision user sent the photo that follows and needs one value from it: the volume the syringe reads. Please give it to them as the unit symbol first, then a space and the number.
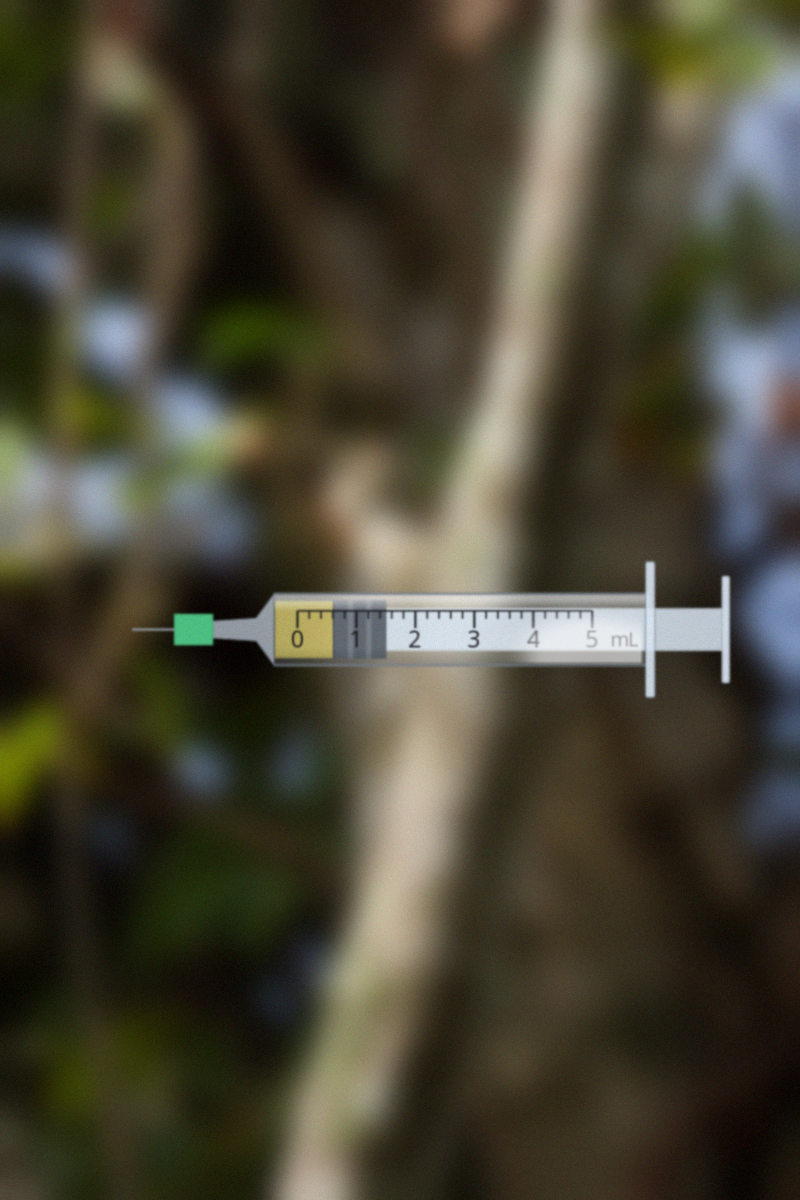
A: mL 0.6
